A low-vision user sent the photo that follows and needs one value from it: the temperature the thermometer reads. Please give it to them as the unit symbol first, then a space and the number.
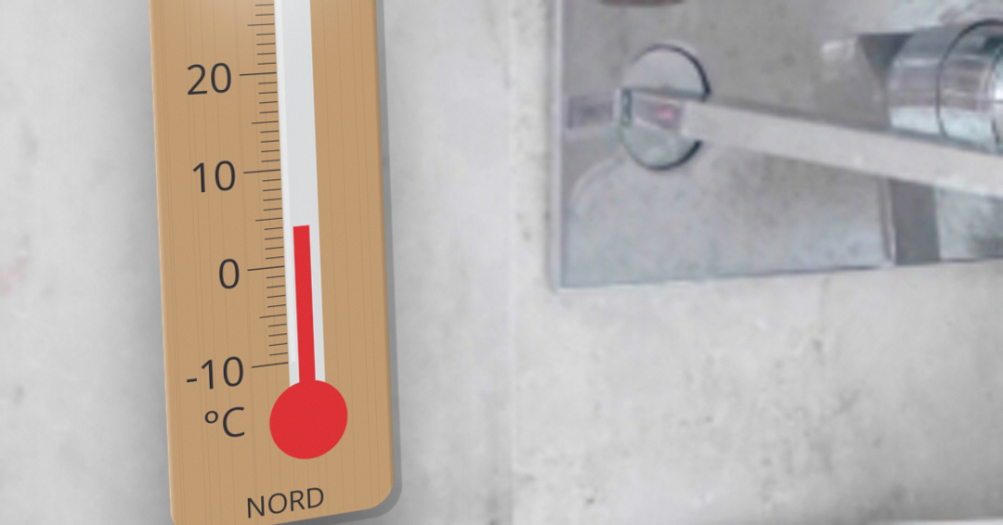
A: °C 4
